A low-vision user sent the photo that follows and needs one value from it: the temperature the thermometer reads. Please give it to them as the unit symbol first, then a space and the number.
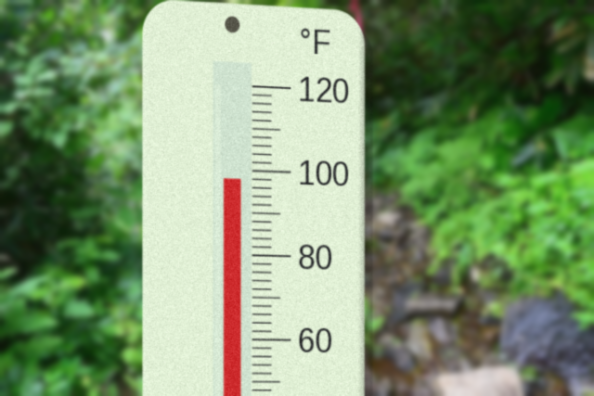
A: °F 98
